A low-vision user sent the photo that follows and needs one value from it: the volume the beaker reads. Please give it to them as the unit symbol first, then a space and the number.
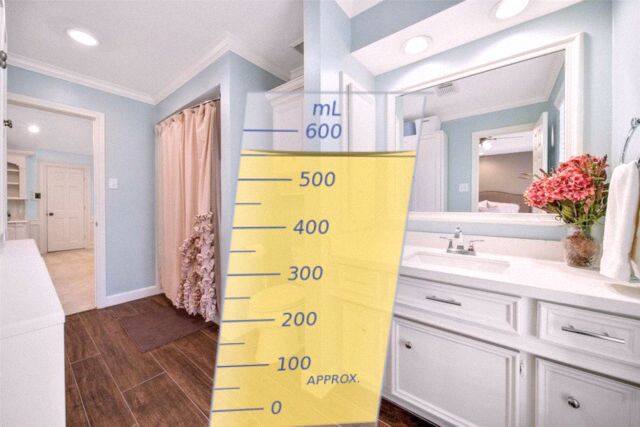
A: mL 550
